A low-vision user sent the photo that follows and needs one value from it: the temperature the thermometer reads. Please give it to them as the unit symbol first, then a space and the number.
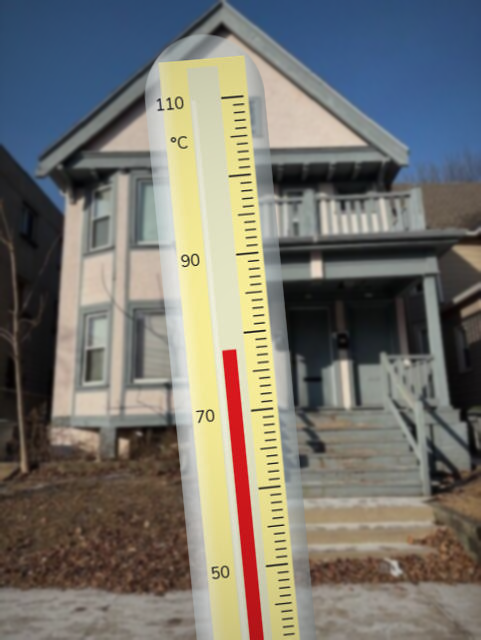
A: °C 78
